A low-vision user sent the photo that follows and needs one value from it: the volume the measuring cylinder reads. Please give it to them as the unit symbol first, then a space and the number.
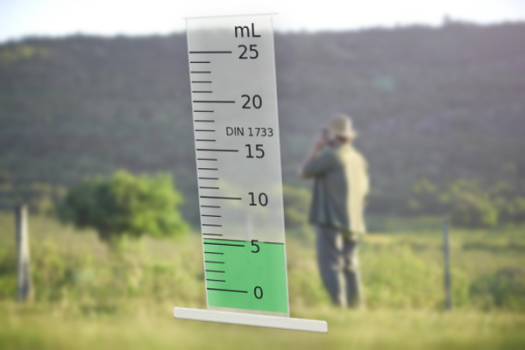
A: mL 5.5
